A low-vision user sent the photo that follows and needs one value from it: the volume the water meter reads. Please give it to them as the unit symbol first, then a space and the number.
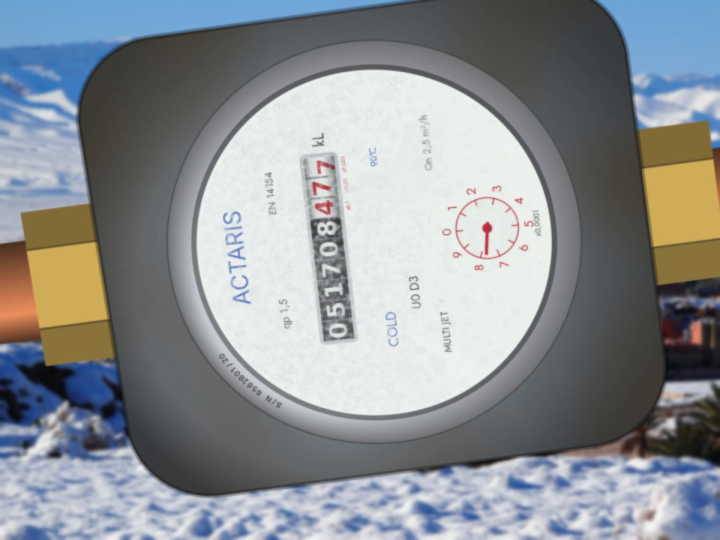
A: kL 51708.4767
